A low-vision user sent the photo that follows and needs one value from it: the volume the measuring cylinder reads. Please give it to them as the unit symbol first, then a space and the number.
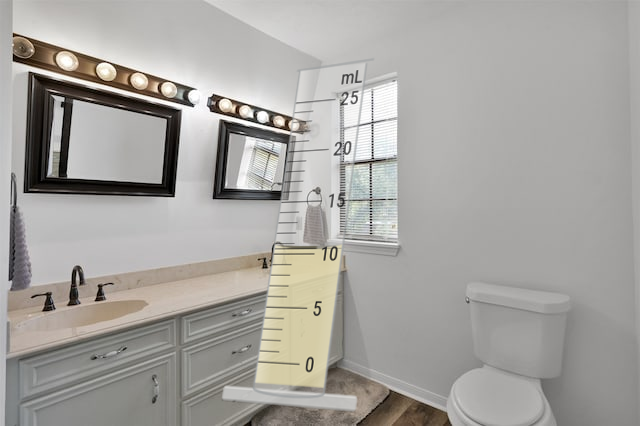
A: mL 10.5
